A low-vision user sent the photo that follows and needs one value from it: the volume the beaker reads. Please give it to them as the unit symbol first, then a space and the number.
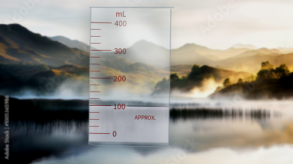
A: mL 100
